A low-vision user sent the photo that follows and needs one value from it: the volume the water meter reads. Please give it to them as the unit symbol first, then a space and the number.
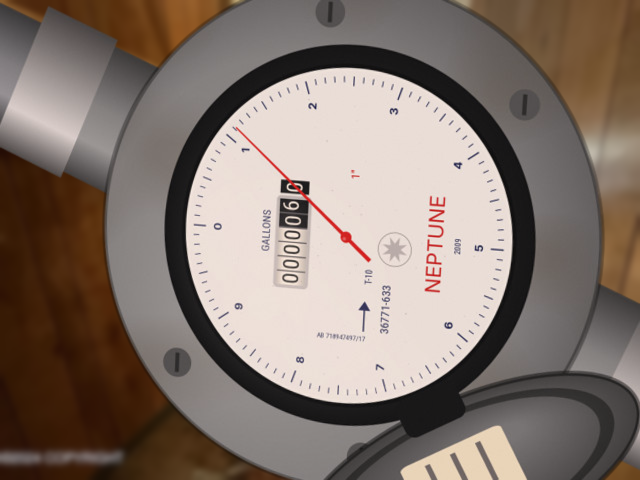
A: gal 61.1
